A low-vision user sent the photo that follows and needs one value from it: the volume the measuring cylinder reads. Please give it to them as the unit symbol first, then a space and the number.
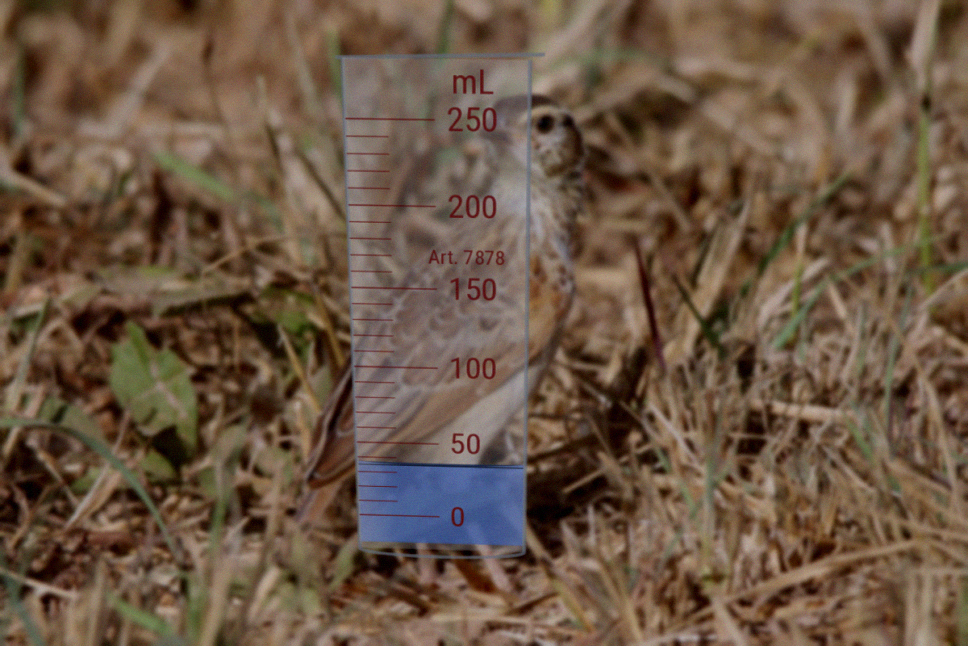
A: mL 35
